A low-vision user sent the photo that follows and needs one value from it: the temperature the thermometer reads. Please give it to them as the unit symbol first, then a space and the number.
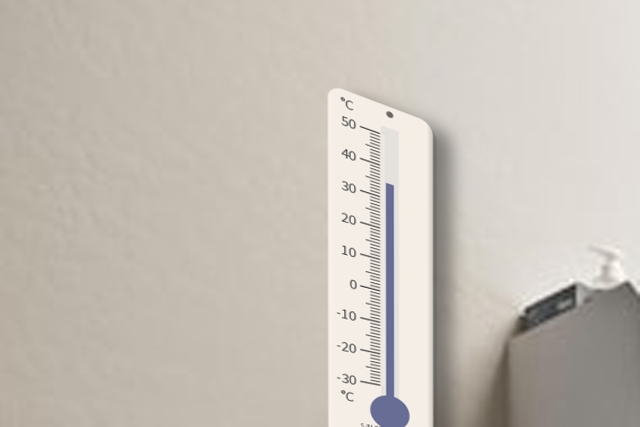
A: °C 35
